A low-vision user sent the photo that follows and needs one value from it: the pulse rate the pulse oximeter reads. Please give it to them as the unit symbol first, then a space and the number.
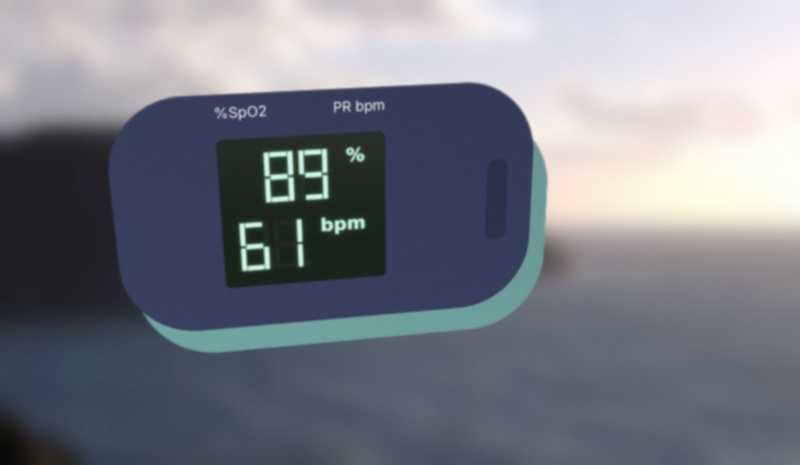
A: bpm 61
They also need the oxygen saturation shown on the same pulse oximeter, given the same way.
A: % 89
